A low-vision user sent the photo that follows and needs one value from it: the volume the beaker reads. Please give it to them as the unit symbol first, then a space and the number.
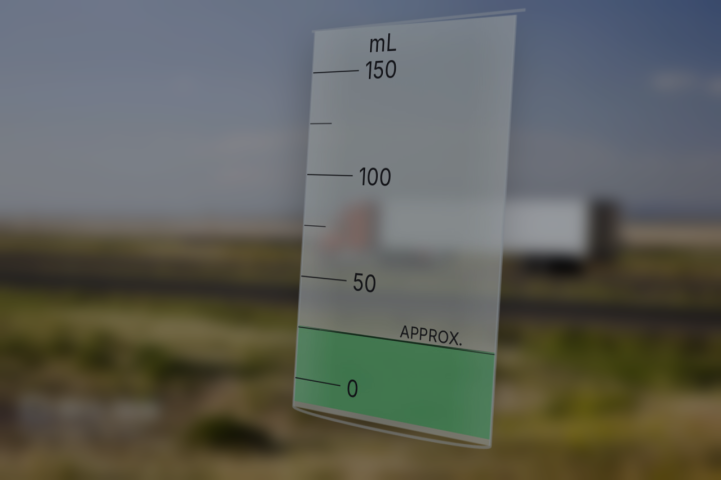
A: mL 25
